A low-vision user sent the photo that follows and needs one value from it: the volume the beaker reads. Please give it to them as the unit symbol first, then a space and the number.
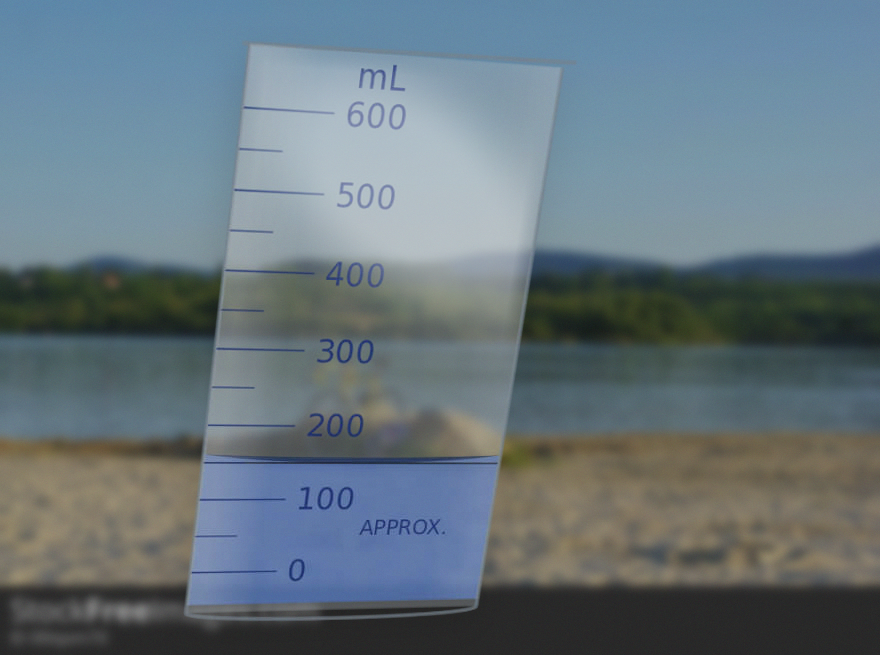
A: mL 150
